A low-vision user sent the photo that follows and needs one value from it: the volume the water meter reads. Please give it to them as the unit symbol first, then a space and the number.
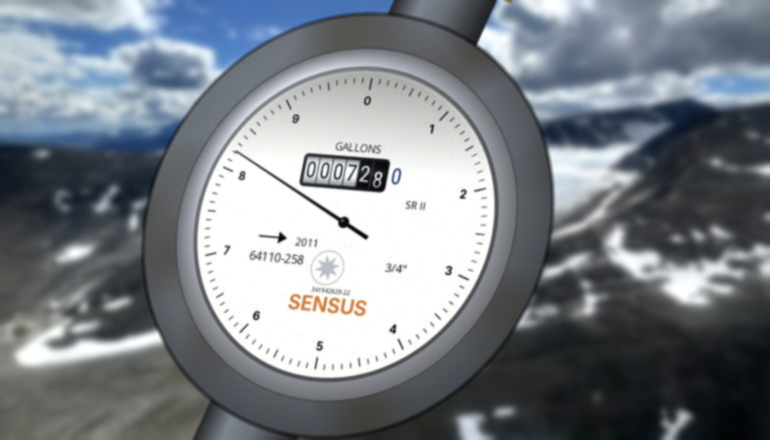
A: gal 7278.2
